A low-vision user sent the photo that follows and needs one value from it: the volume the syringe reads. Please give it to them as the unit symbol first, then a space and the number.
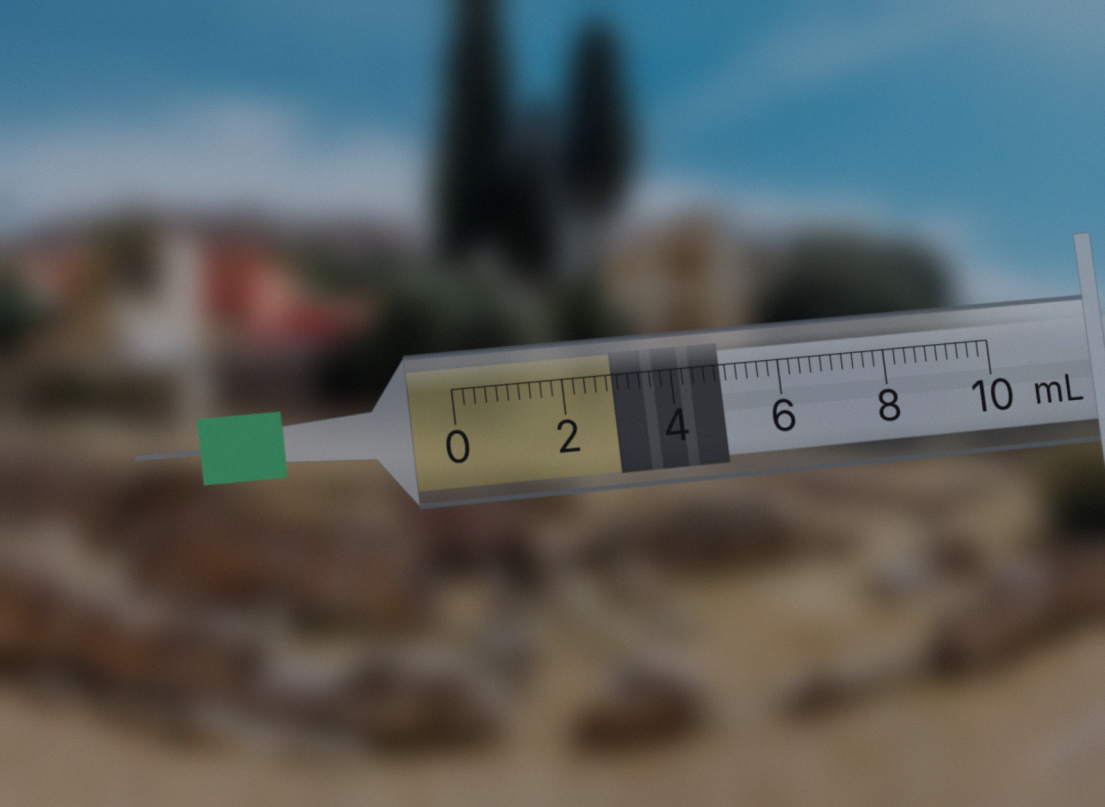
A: mL 2.9
